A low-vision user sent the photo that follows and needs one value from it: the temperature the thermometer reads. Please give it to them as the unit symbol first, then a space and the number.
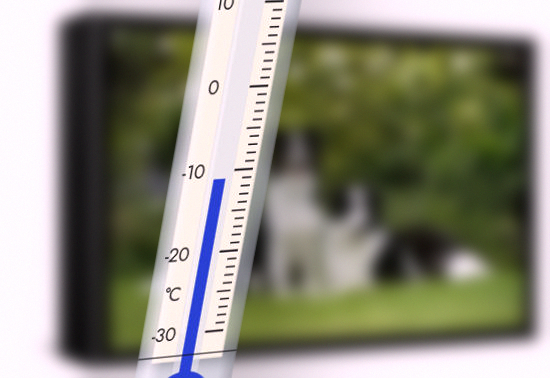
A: °C -11
